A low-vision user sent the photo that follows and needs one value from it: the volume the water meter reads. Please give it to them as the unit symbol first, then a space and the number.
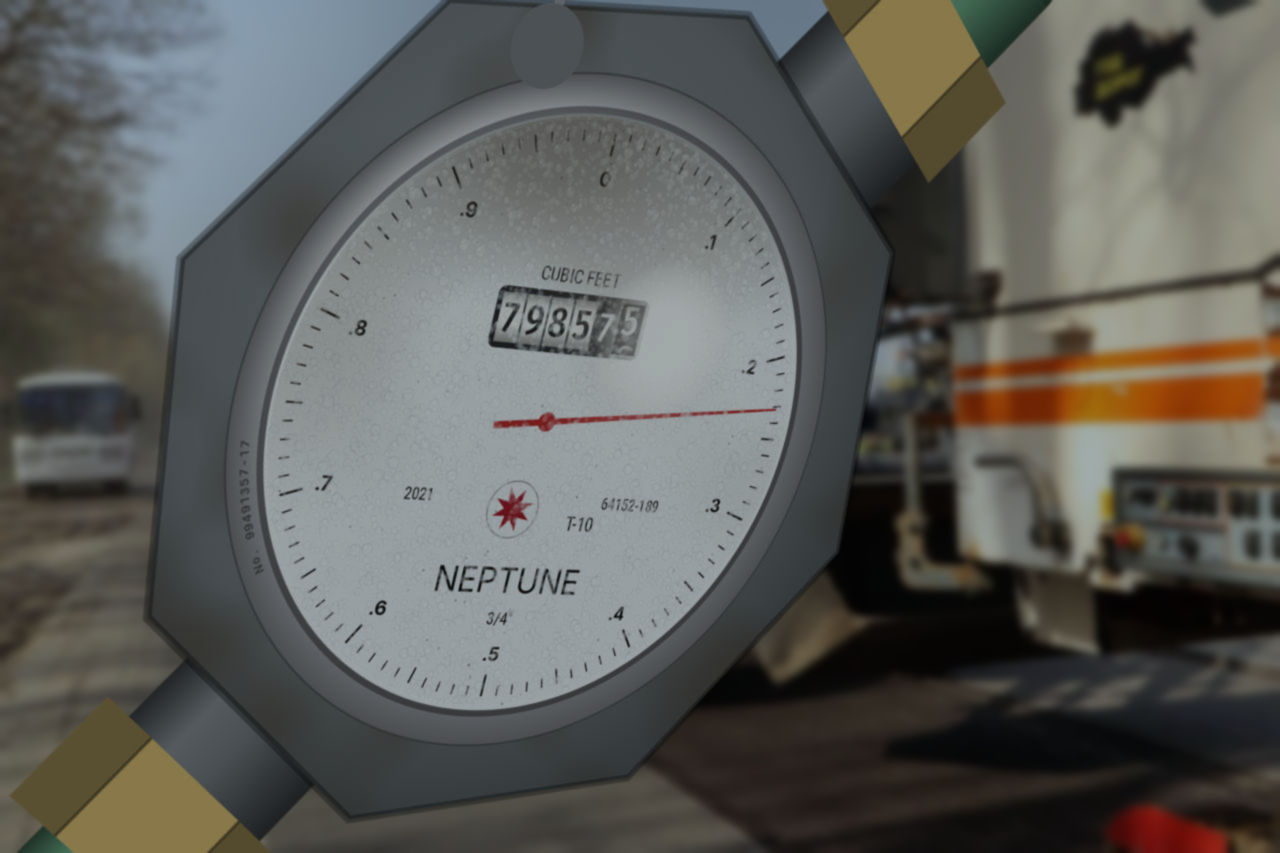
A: ft³ 798575.23
